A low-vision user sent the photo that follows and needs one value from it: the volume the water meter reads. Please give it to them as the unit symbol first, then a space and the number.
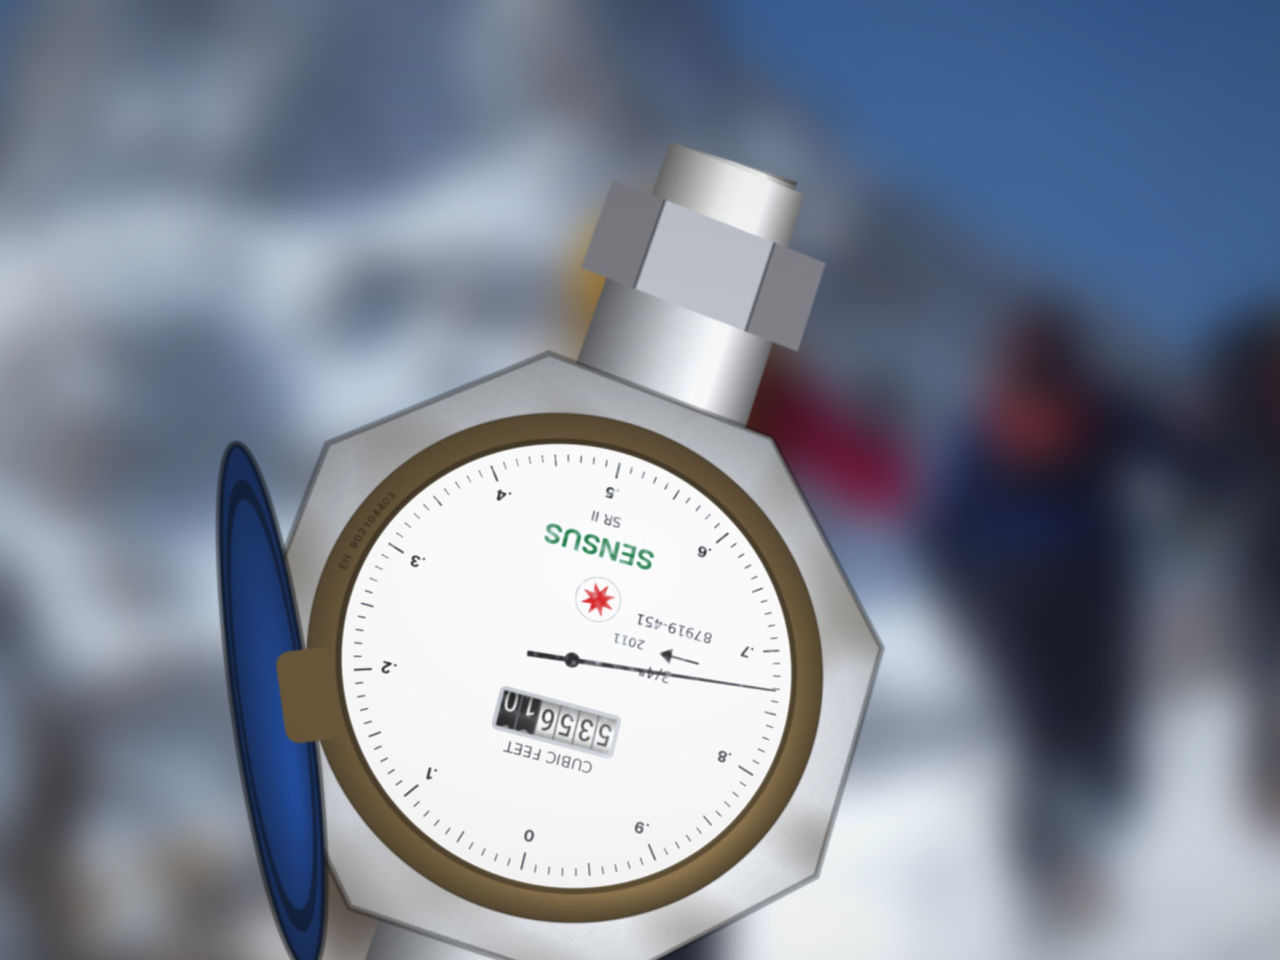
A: ft³ 535609.73
